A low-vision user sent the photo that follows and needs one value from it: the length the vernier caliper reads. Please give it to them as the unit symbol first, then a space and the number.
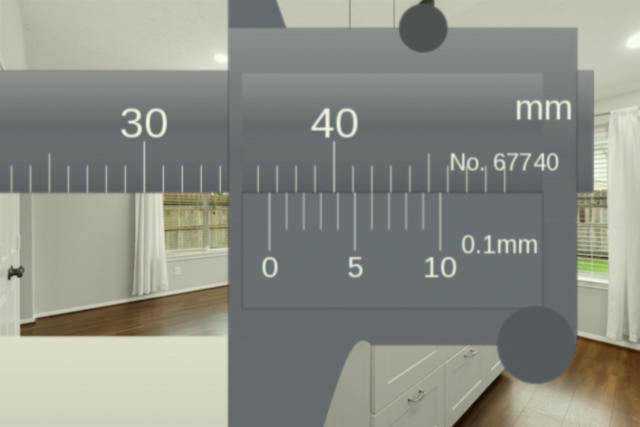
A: mm 36.6
